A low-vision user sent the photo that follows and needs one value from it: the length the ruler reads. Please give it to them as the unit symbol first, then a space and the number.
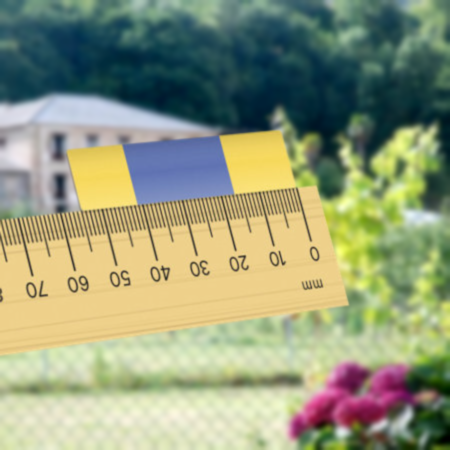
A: mm 55
